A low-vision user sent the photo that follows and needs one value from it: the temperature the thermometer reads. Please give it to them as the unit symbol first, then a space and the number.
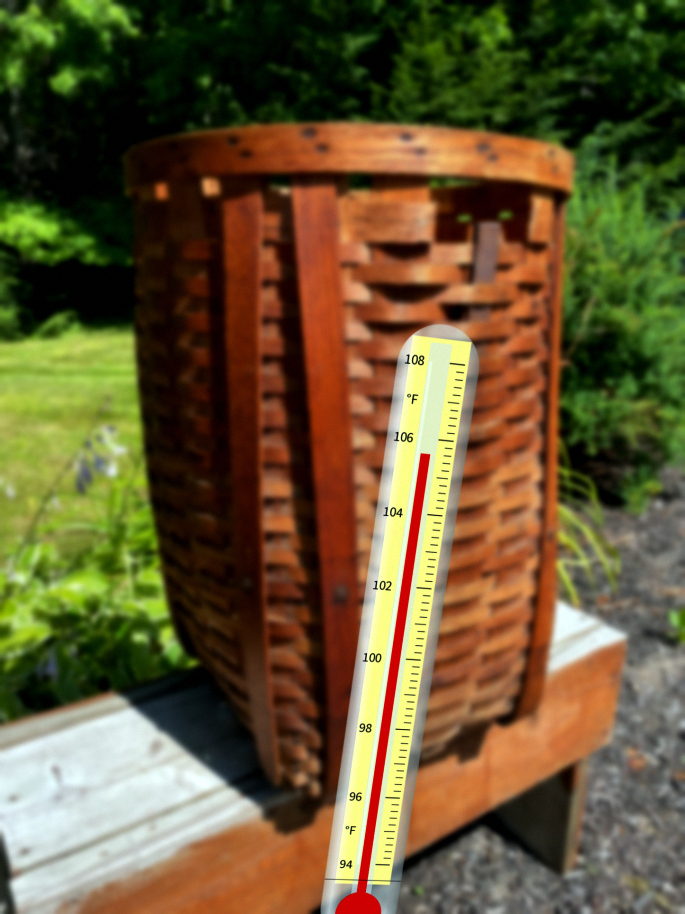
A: °F 105.6
